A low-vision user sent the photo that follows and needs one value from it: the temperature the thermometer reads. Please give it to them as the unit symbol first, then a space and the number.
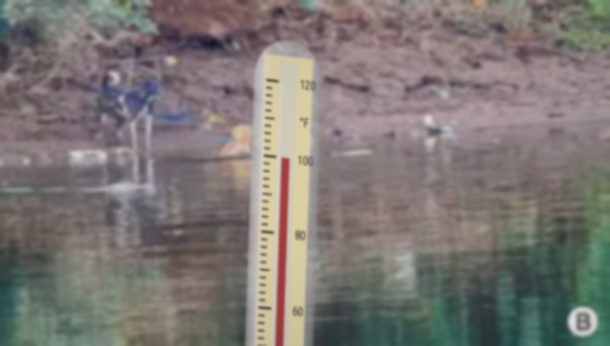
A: °F 100
